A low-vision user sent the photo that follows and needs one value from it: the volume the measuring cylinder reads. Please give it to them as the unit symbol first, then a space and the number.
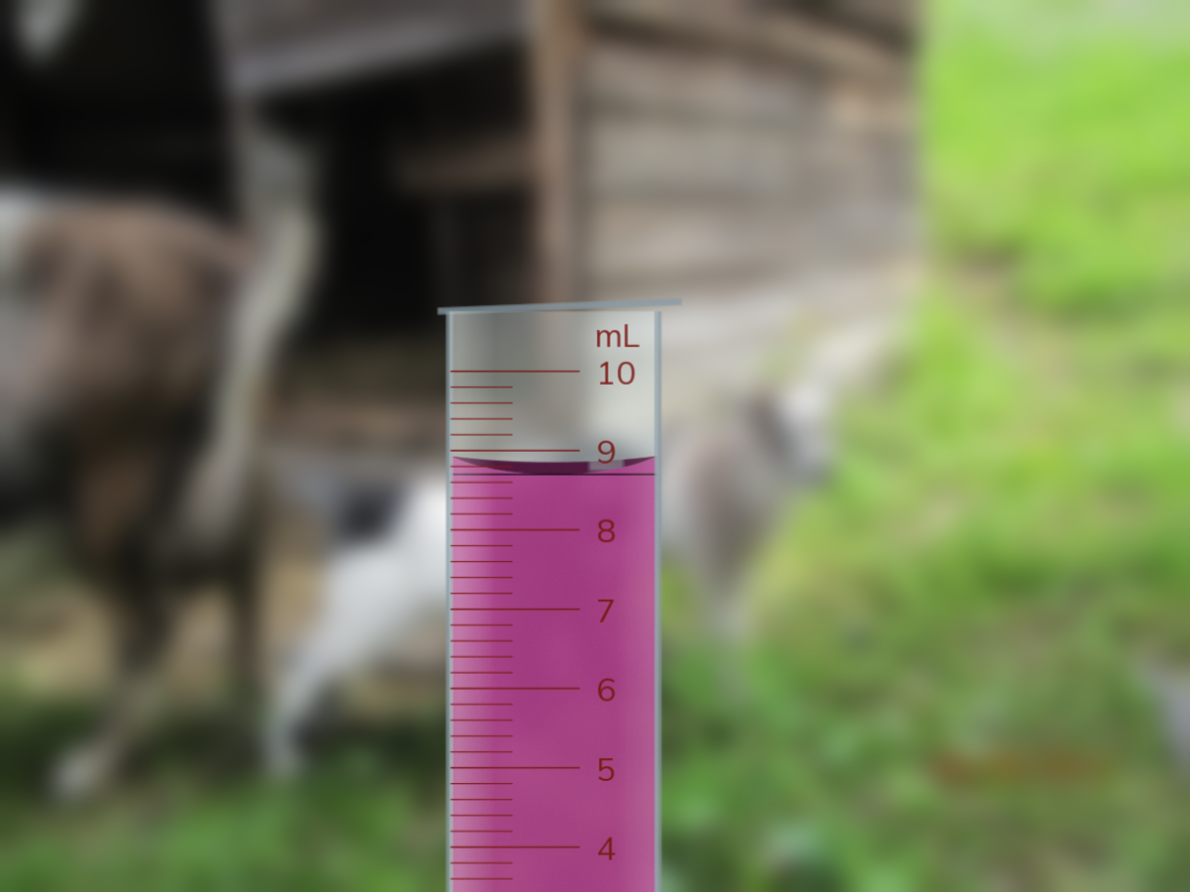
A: mL 8.7
